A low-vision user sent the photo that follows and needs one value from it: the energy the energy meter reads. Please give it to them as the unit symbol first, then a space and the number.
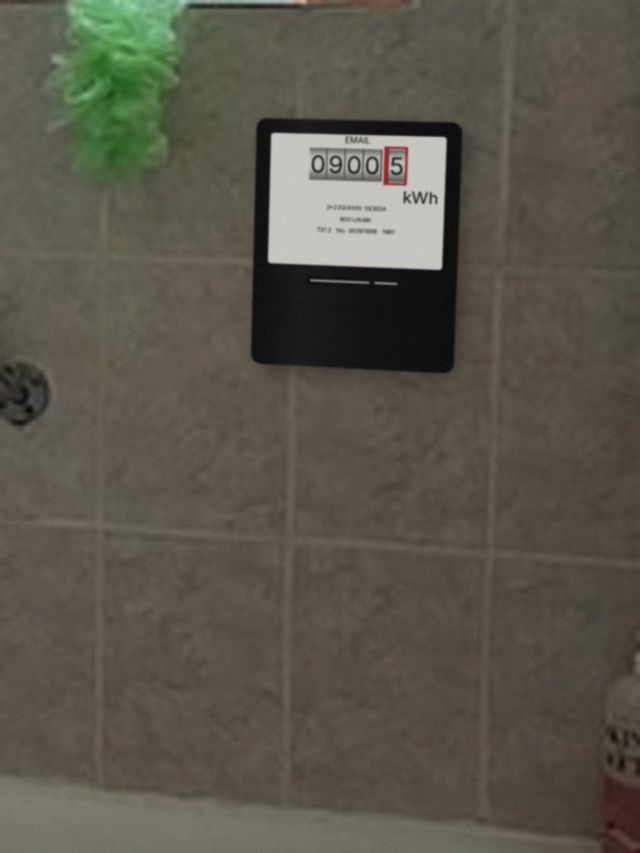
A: kWh 900.5
